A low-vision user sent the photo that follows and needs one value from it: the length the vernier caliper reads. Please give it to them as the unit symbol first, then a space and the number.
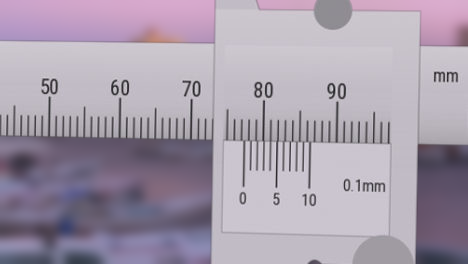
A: mm 77.4
